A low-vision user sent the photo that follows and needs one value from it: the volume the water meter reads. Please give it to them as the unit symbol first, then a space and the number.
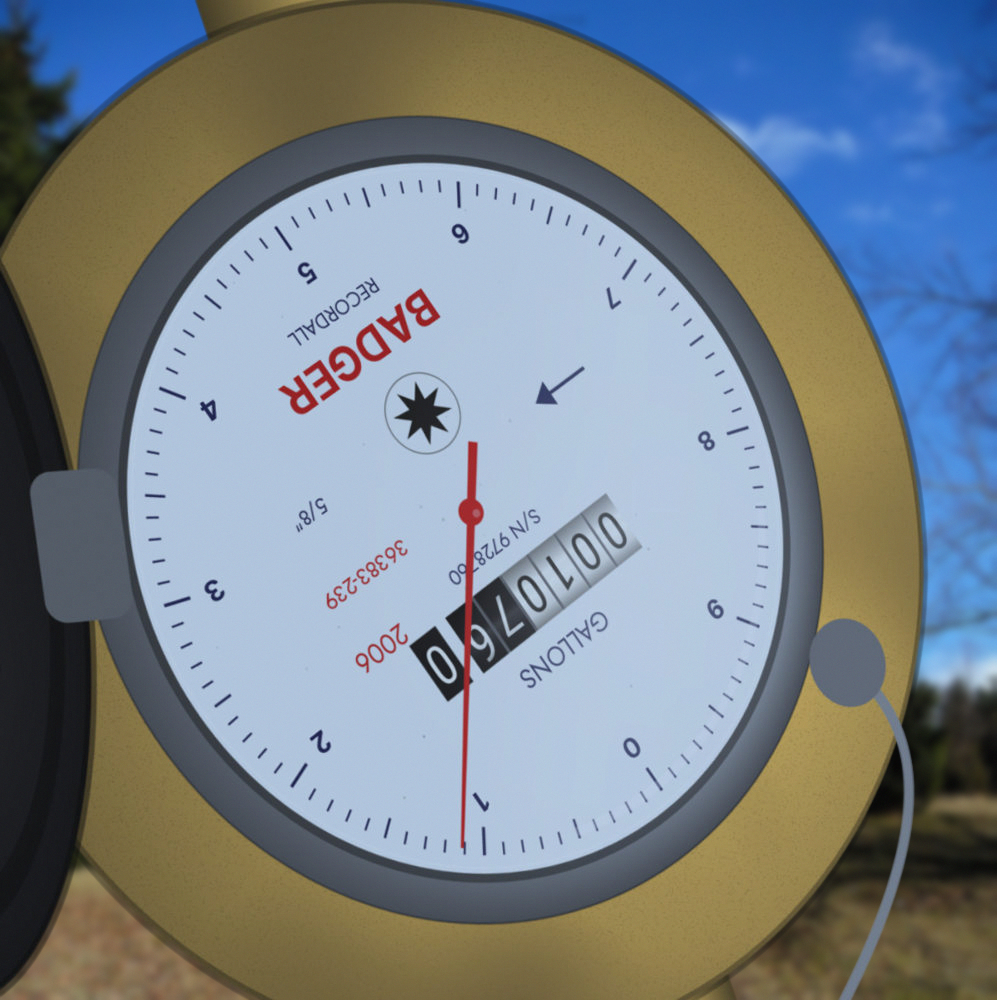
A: gal 10761.1
